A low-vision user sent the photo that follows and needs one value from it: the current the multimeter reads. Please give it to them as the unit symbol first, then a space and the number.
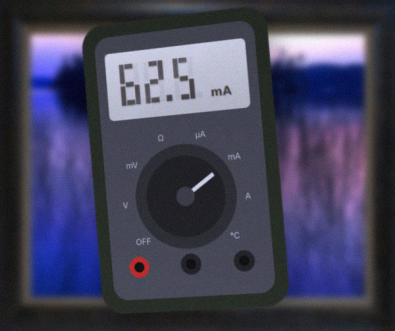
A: mA 62.5
